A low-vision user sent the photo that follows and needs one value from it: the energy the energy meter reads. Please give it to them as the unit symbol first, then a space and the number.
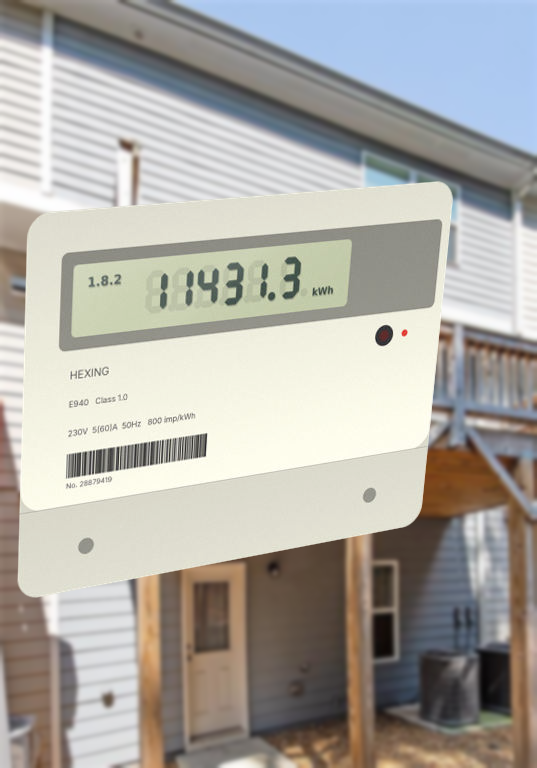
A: kWh 11431.3
